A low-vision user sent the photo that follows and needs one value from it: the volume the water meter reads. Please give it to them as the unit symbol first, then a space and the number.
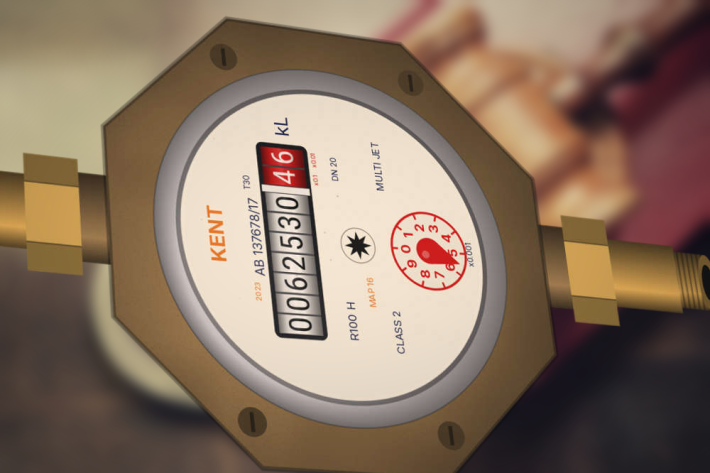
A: kL 62530.465
